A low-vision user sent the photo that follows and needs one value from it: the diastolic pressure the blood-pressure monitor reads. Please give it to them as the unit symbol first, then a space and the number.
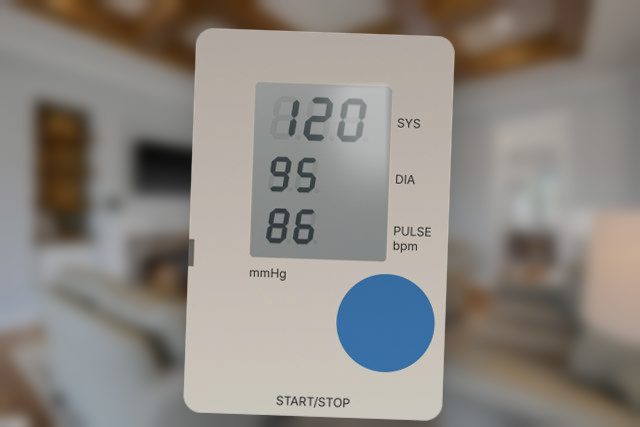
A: mmHg 95
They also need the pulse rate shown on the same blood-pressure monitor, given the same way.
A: bpm 86
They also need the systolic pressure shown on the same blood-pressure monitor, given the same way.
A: mmHg 120
